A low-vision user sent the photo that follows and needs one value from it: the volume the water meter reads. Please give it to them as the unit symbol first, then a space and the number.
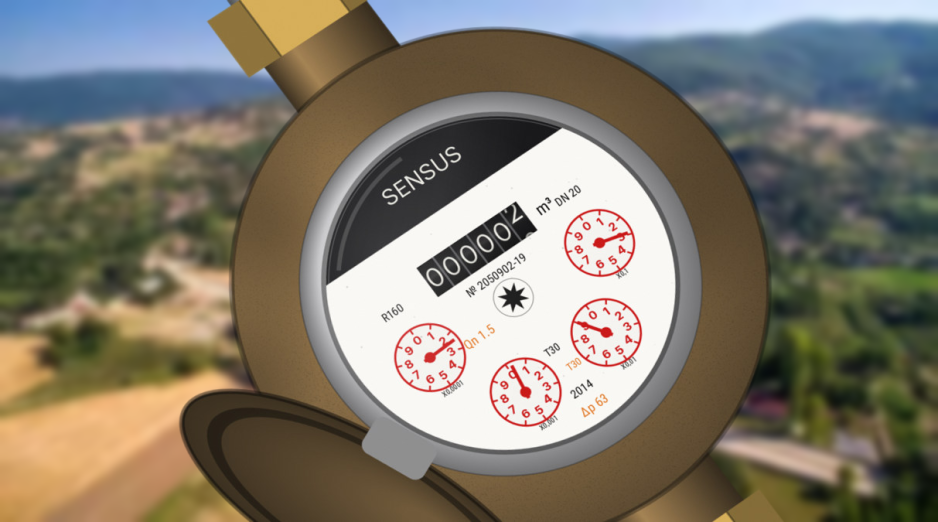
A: m³ 2.2902
